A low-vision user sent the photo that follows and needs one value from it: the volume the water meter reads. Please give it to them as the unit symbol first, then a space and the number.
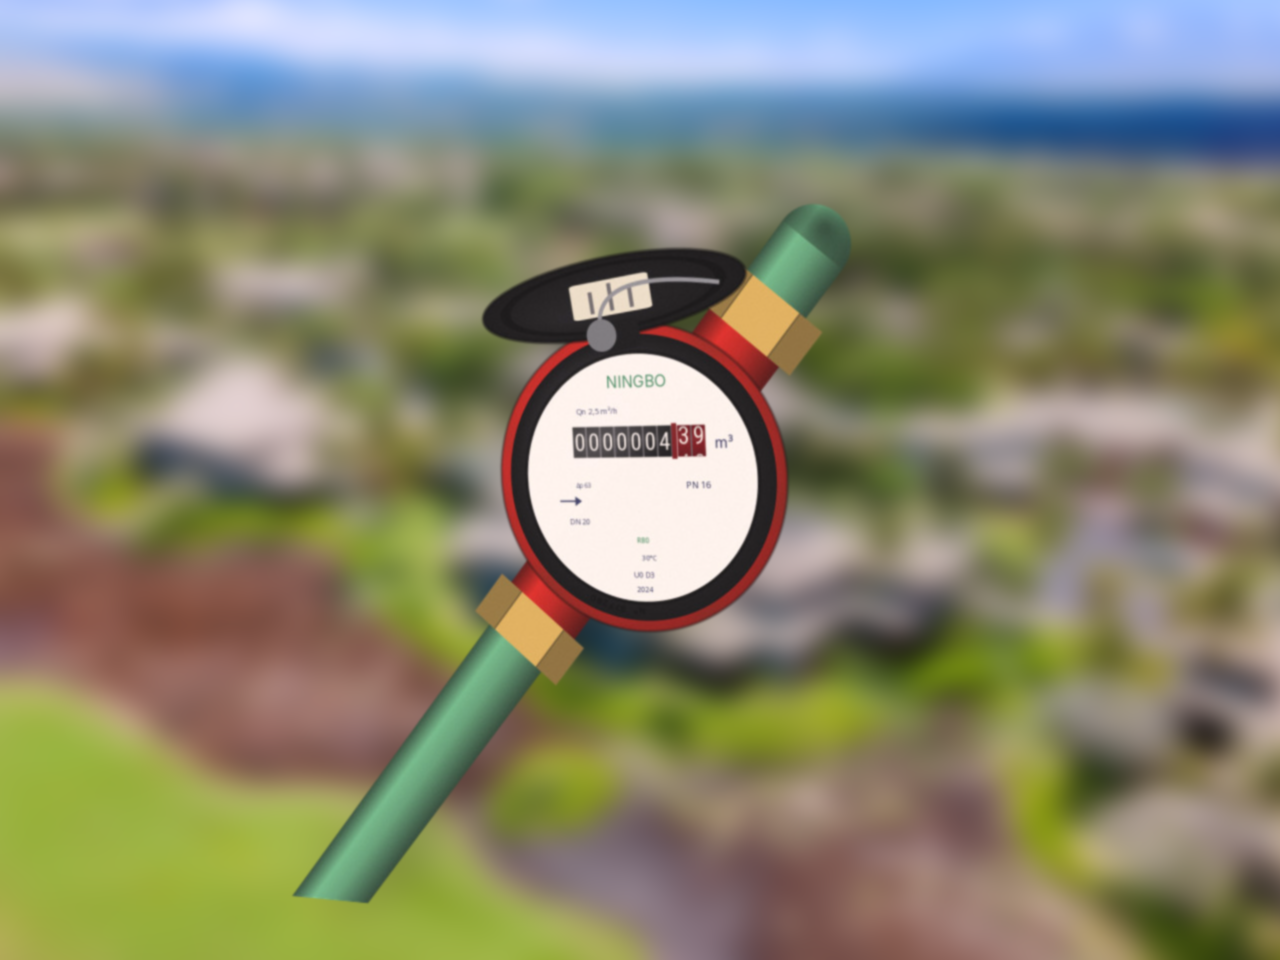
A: m³ 4.39
